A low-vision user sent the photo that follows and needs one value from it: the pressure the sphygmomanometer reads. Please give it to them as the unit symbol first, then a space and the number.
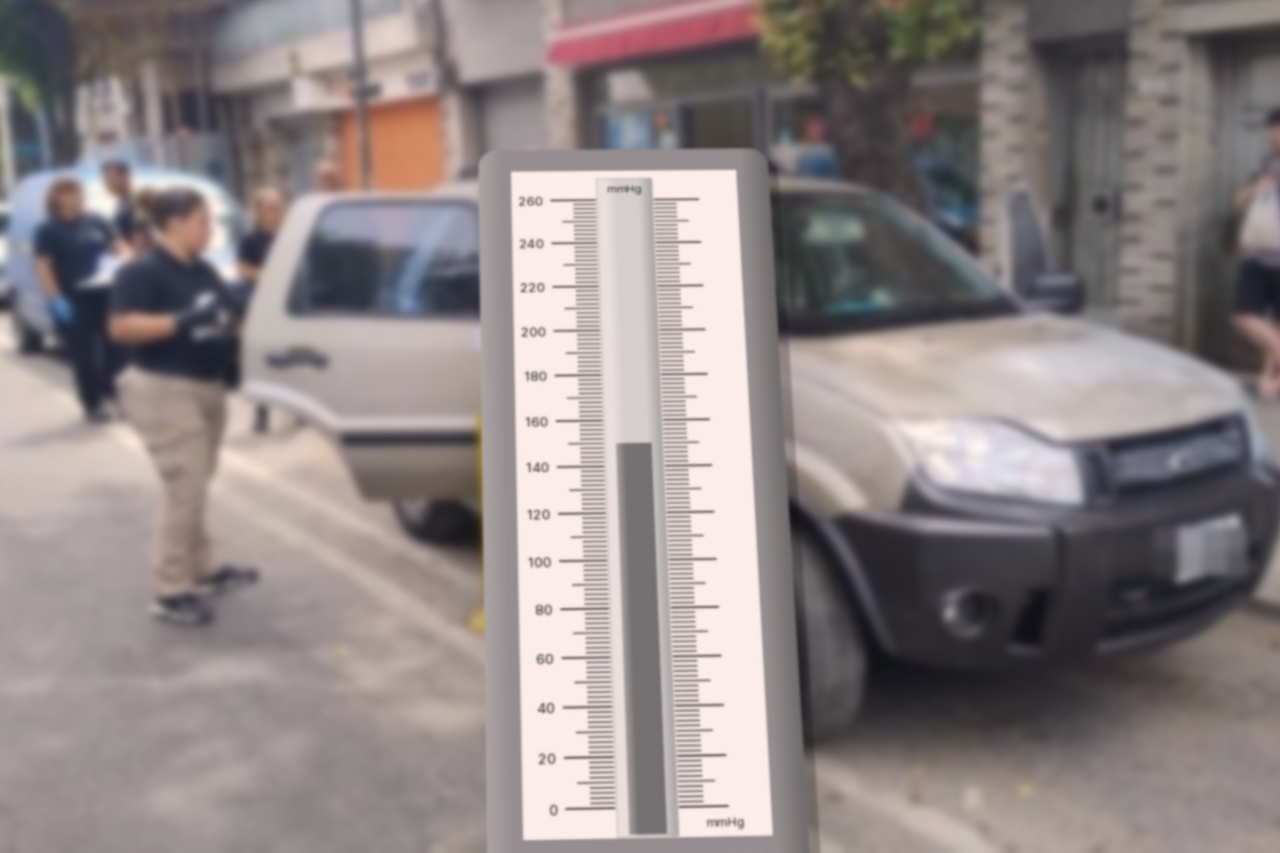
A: mmHg 150
